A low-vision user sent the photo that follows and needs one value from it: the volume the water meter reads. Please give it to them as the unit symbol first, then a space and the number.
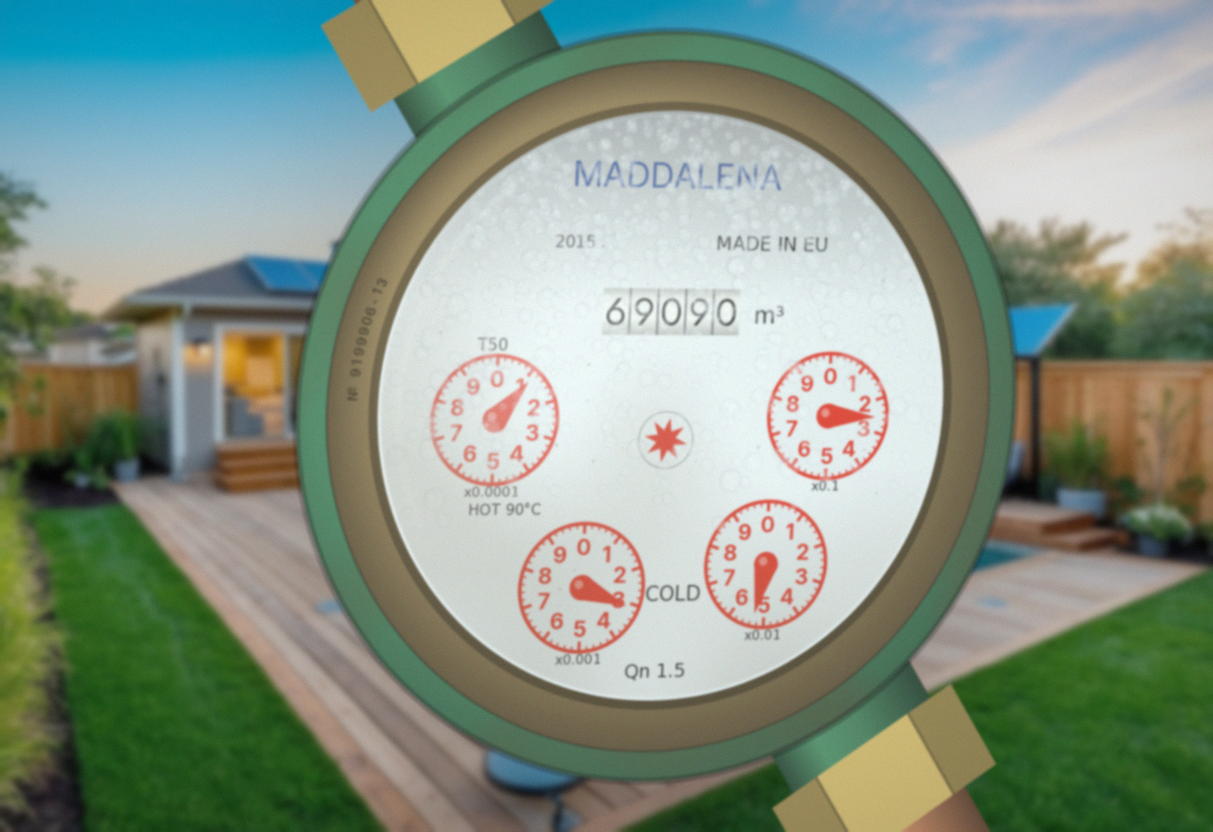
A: m³ 69090.2531
